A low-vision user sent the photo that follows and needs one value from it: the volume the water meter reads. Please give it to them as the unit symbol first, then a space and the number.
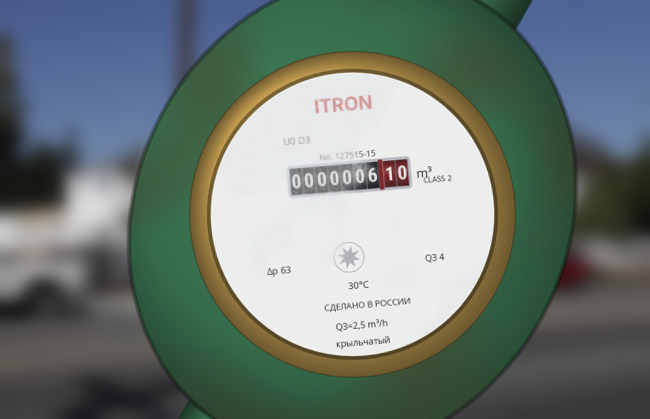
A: m³ 6.10
